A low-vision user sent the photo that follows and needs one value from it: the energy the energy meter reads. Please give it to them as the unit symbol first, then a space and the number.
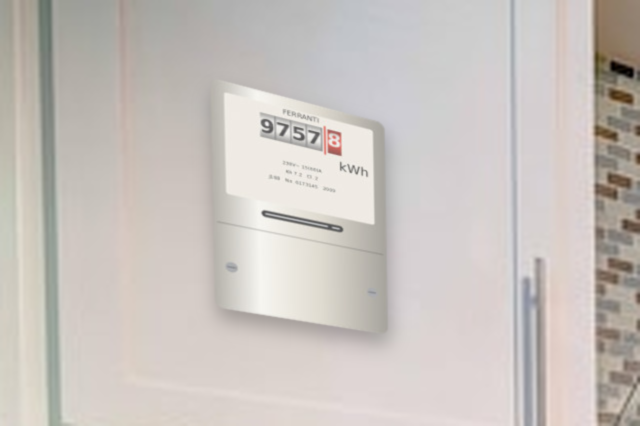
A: kWh 9757.8
